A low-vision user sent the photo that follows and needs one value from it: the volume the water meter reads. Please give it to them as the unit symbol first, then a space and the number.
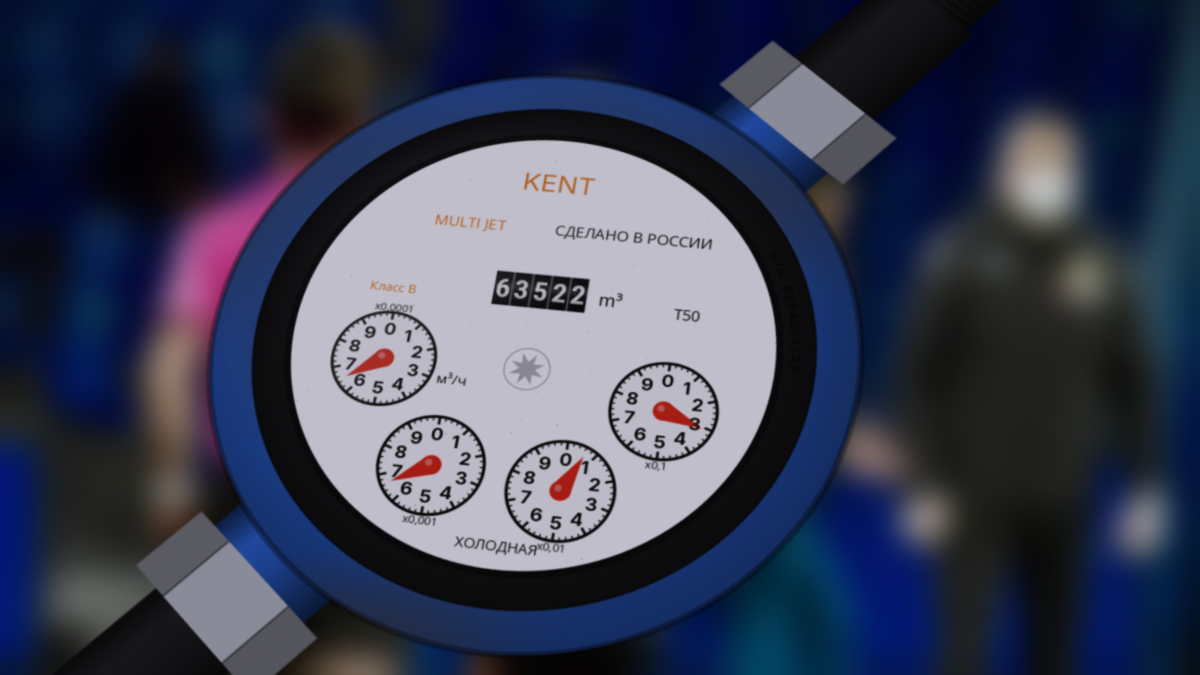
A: m³ 63522.3066
